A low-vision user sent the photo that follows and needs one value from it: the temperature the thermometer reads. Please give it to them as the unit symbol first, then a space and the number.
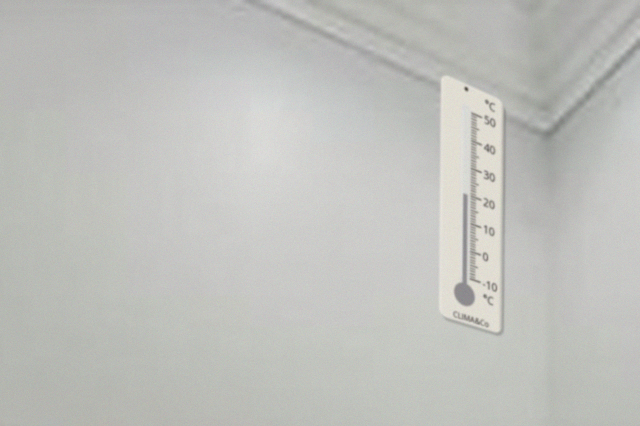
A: °C 20
